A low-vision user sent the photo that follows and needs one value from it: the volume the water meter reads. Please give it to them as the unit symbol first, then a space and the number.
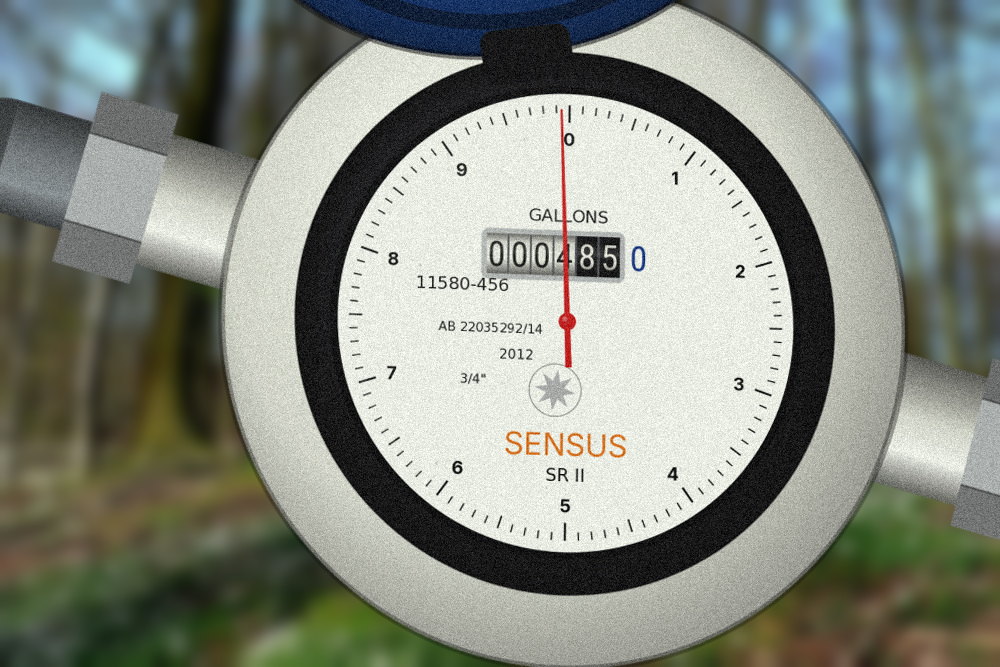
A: gal 4849.9
